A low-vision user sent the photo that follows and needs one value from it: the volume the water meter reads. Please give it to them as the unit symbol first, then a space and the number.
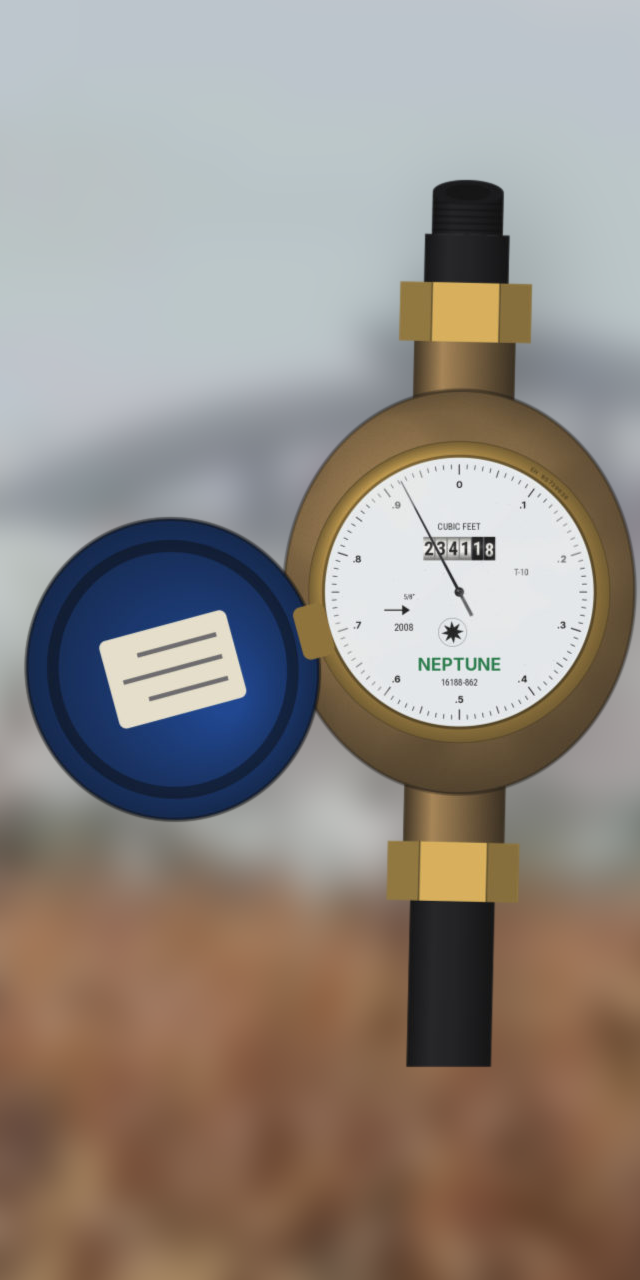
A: ft³ 234117.92
